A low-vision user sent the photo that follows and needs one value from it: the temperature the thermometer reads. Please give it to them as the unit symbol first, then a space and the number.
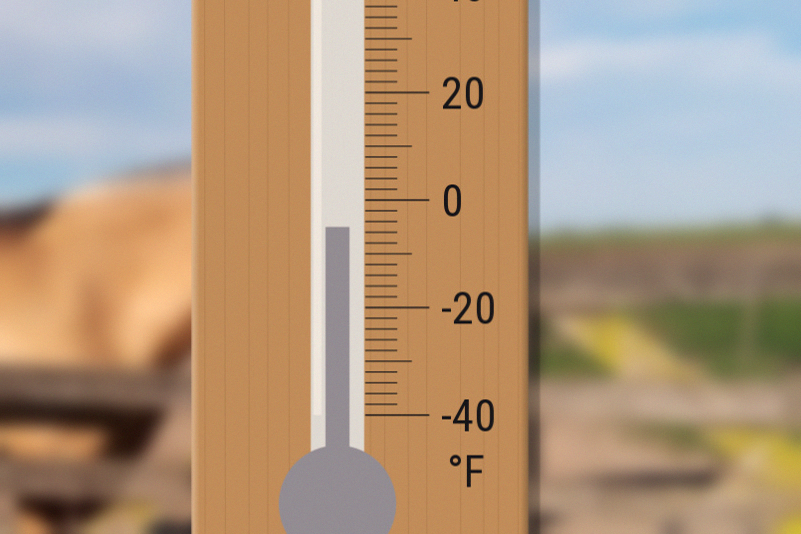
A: °F -5
